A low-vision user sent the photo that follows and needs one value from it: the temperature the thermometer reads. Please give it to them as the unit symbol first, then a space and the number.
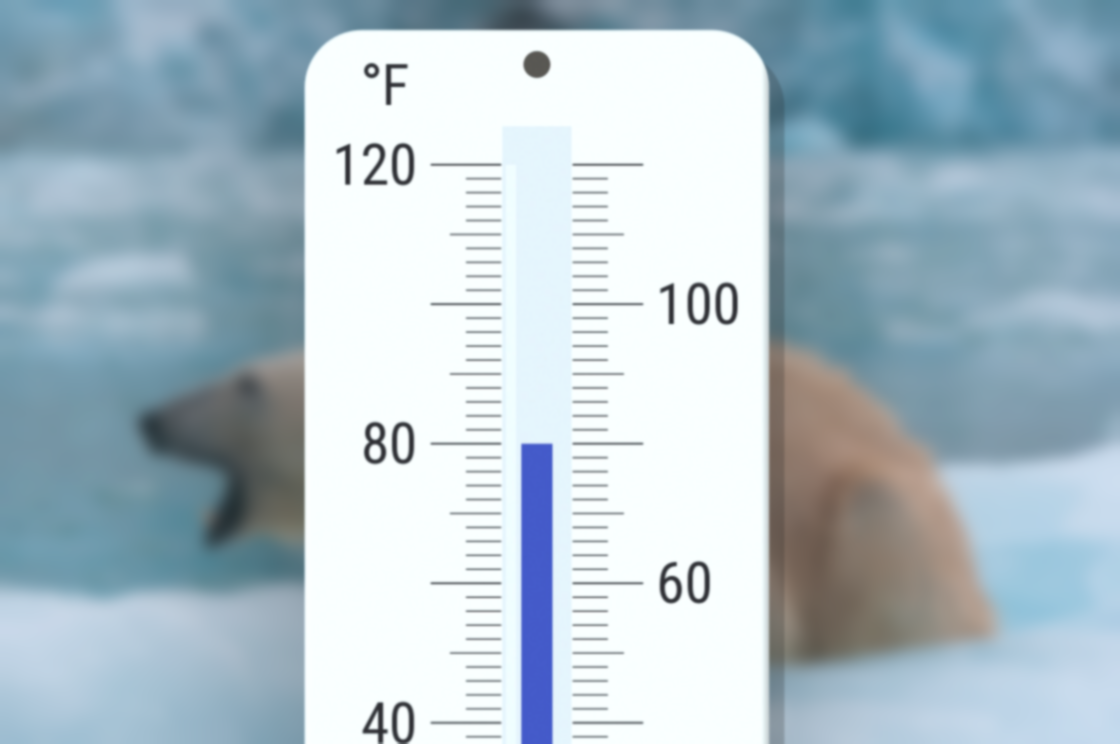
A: °F 80
